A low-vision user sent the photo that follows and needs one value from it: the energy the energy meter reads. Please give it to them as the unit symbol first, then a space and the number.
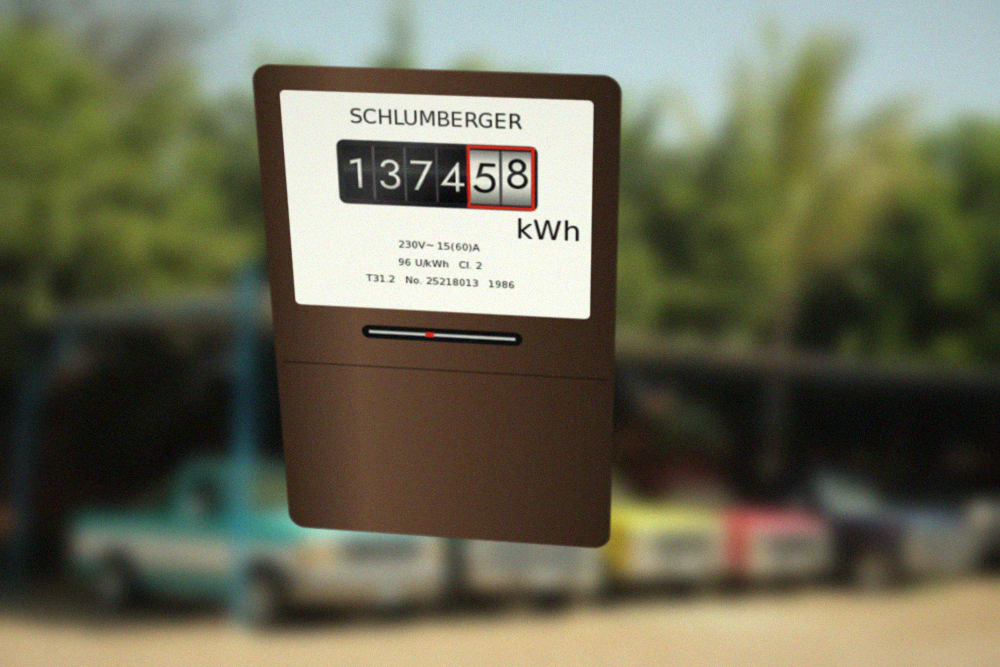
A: kWh 1374.58
